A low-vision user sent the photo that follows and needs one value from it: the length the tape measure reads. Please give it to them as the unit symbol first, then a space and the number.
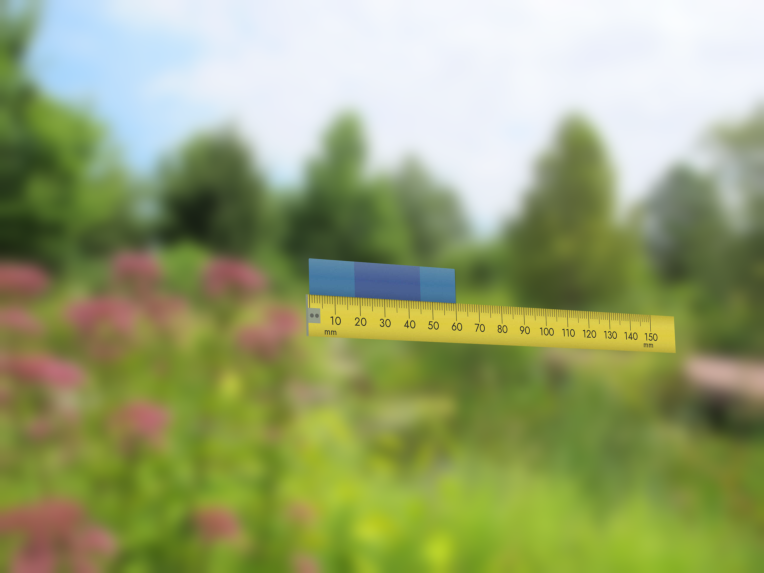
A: mm 60
